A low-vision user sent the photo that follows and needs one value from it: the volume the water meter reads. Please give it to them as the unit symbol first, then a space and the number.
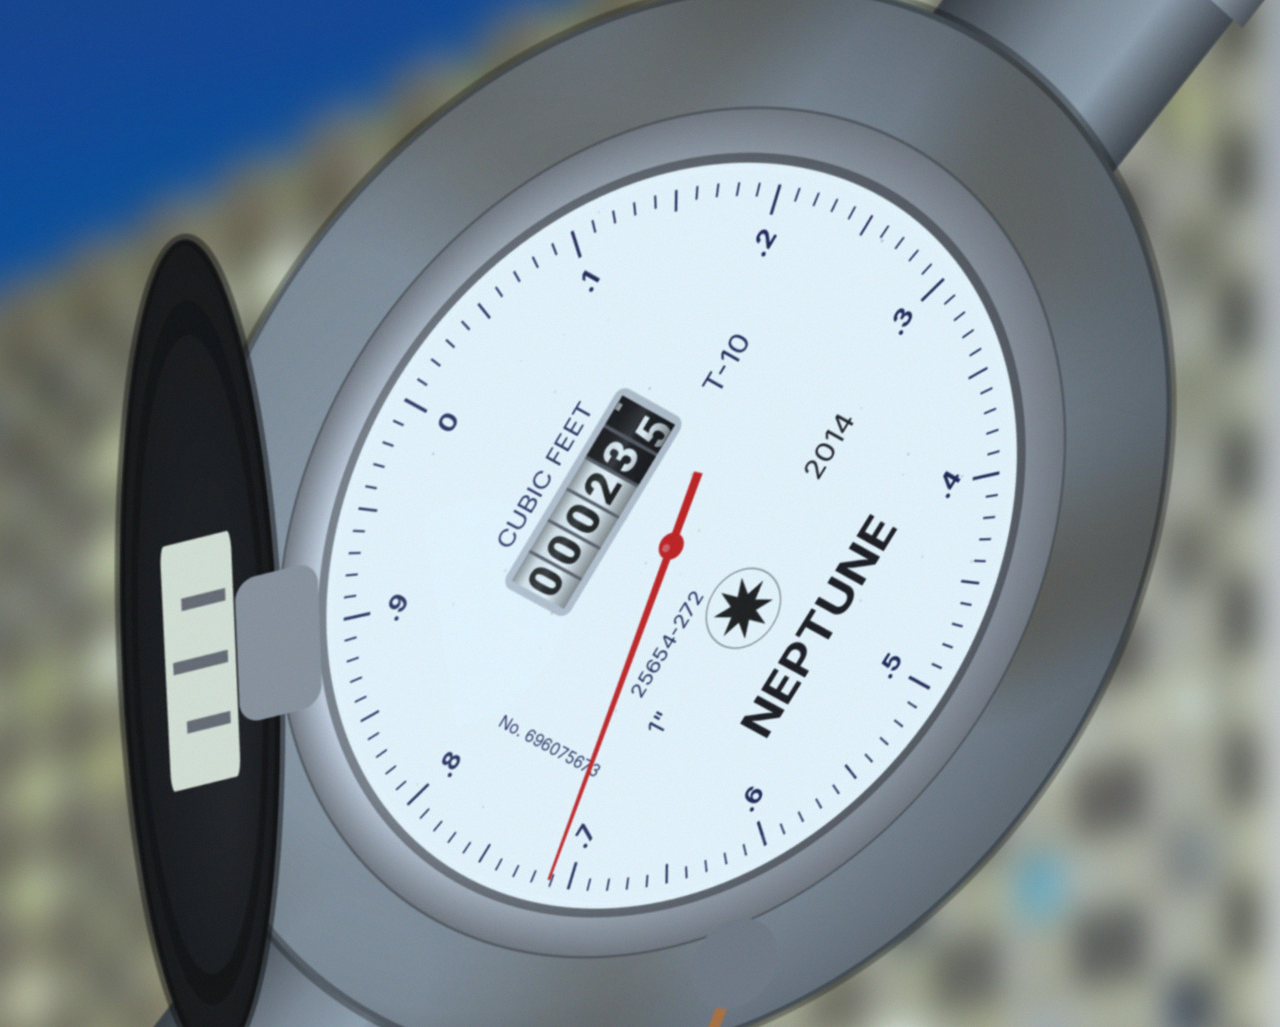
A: ft³ 234.71
